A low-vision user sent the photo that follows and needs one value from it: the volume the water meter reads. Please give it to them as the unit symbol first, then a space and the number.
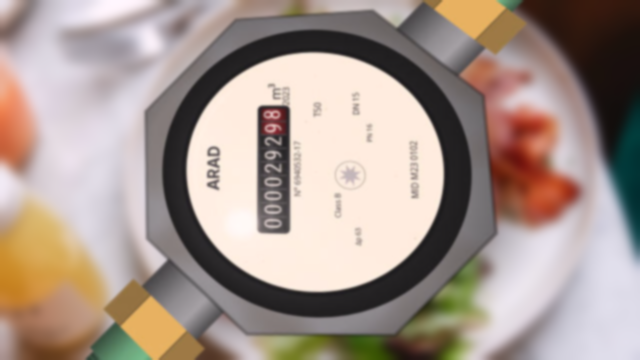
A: m³ 292.98
